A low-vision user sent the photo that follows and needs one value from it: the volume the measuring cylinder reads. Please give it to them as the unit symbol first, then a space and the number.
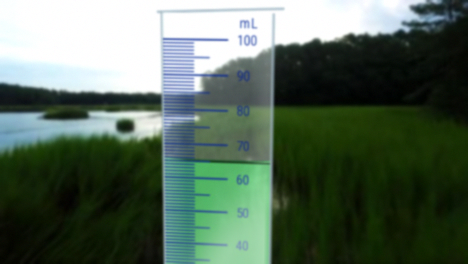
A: mL 65
